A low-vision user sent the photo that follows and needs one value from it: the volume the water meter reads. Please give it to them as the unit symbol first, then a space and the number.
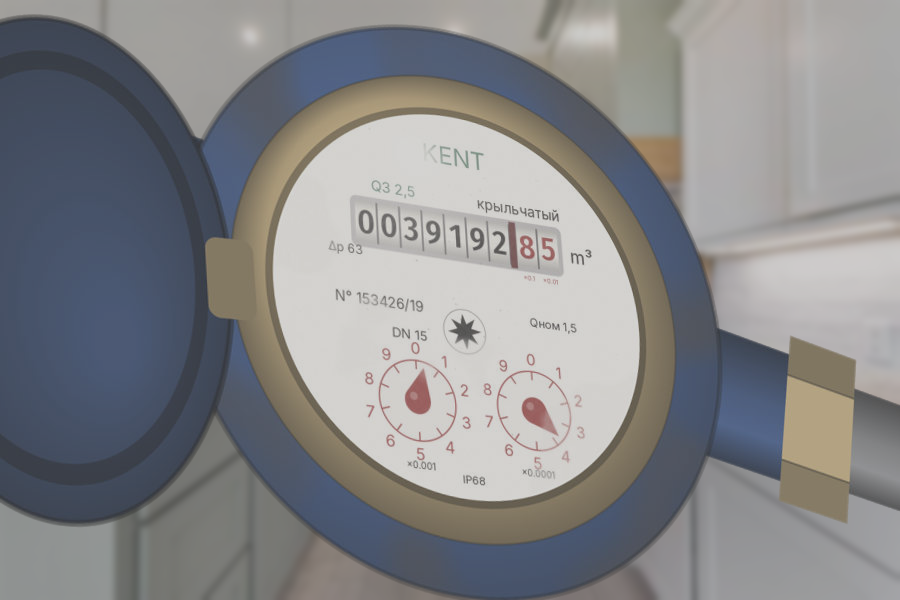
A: m³ 39192.8503
